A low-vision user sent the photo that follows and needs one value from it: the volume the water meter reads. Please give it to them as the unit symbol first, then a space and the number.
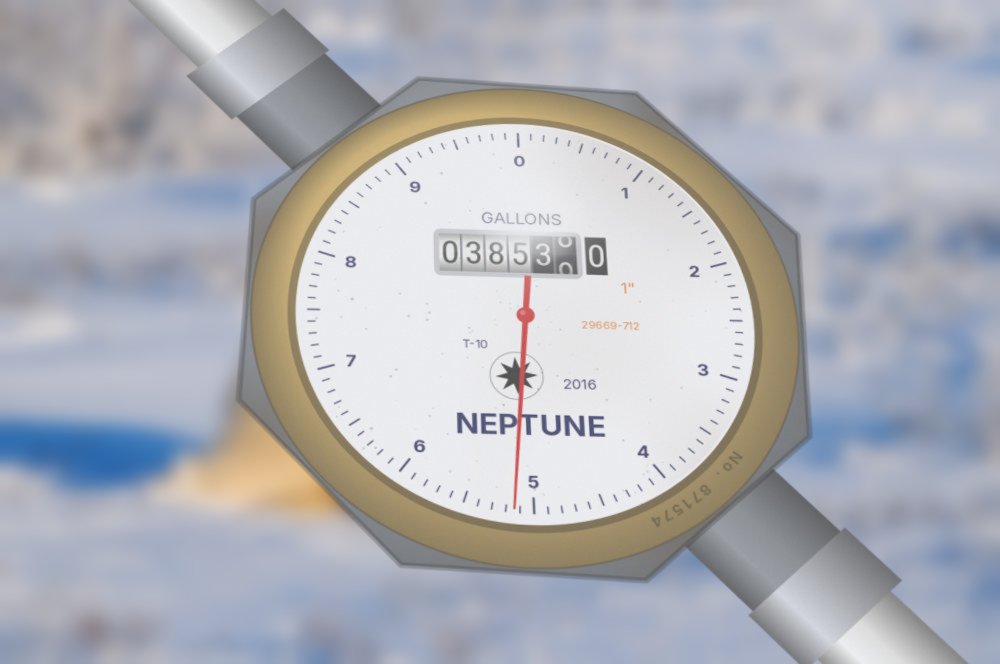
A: gal 385385.1
